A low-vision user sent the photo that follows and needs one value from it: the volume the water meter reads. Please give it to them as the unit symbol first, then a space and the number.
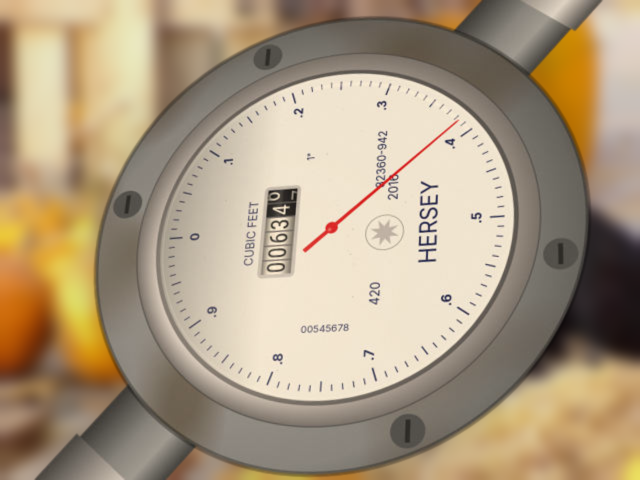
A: ft³ 6346.38
